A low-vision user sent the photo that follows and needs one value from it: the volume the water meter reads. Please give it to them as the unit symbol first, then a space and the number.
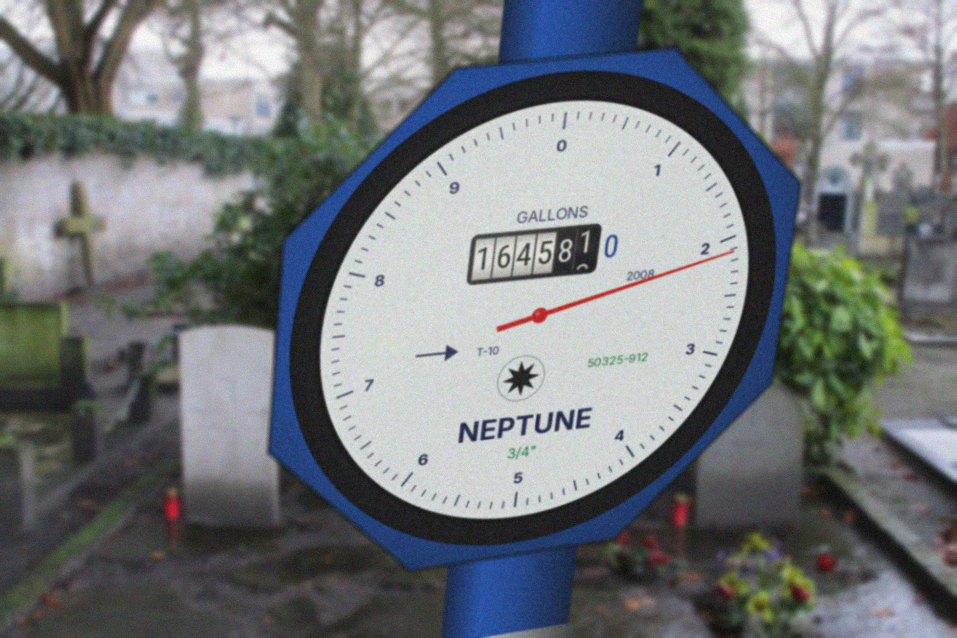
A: gal 1645812.1
